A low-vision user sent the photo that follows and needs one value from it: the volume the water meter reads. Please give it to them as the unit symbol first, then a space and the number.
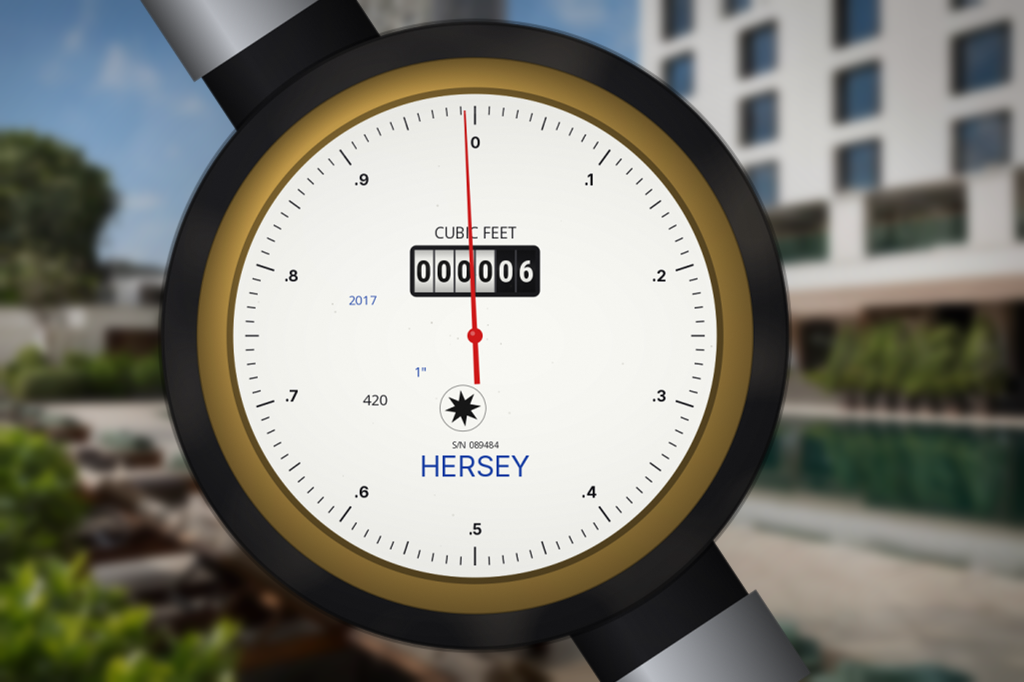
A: ft³ 5.99
